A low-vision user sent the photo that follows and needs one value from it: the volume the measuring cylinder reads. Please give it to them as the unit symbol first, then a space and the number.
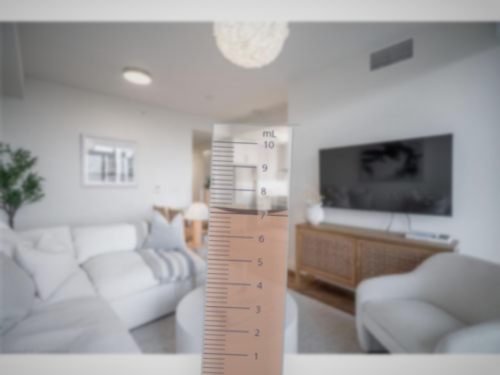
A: mL 7
